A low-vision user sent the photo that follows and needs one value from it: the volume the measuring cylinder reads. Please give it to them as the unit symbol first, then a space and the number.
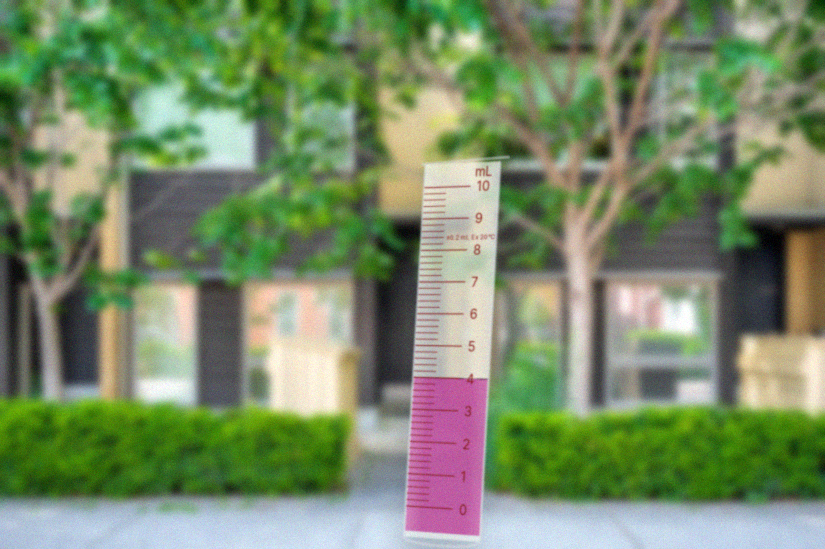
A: mL 4
